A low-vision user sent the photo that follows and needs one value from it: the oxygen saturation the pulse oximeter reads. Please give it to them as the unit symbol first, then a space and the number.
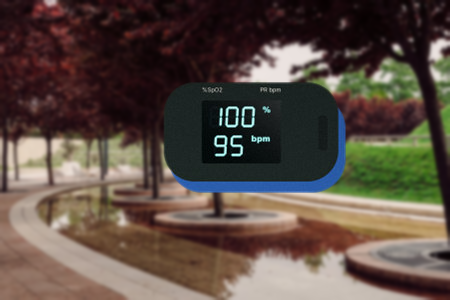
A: % 100
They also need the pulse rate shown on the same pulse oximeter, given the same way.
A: bpm 95
